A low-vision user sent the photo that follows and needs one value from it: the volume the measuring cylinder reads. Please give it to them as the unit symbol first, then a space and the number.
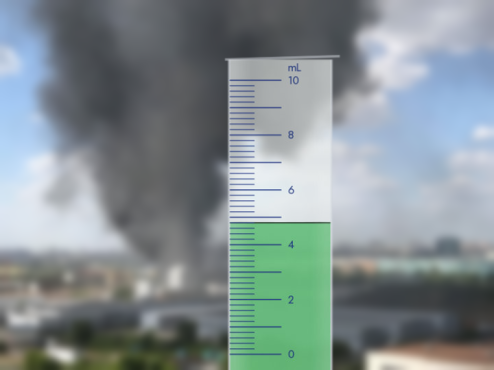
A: mL 4.8
